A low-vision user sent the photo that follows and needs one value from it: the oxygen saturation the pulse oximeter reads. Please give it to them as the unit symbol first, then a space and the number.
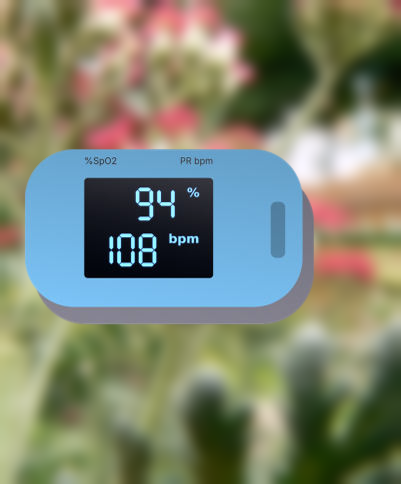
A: % 94
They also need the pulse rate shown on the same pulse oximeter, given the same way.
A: bpm 108
